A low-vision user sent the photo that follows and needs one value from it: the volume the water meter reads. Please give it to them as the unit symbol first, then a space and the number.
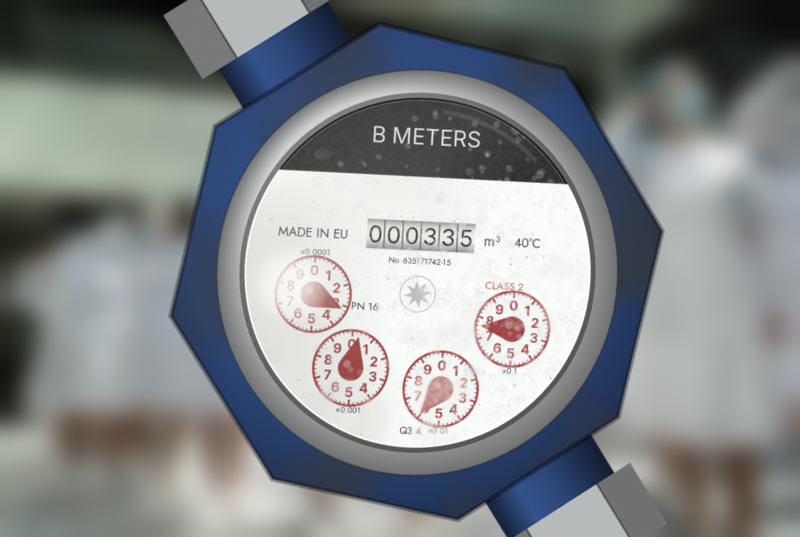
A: m³ 335.7603
